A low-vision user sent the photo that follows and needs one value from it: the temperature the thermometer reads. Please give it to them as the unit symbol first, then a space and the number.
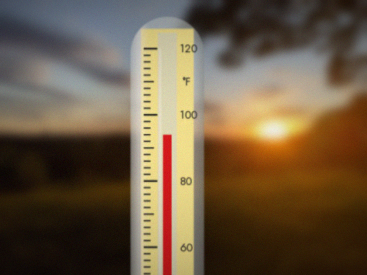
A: °F 94
